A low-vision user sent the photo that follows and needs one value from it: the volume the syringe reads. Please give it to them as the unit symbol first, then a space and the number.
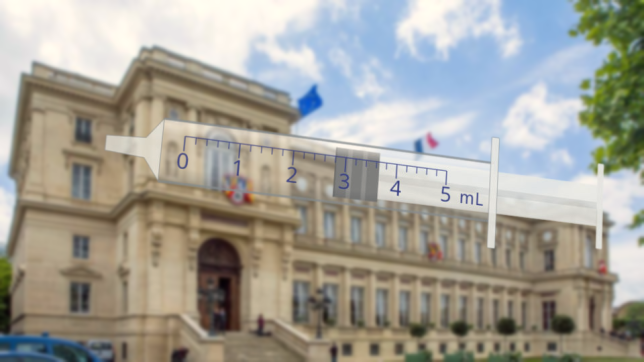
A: mL 2.8
